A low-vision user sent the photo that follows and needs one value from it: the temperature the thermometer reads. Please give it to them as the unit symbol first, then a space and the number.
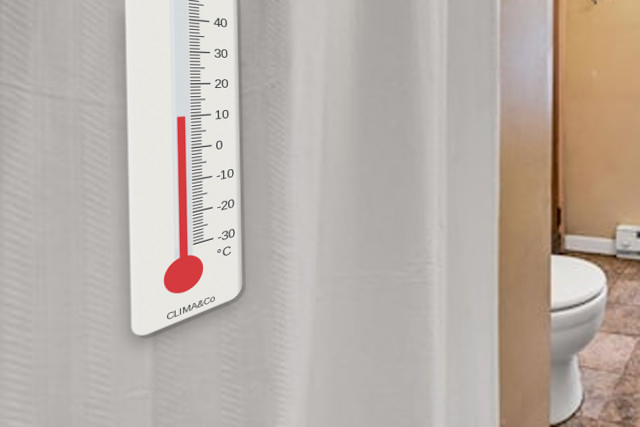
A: °C 10
